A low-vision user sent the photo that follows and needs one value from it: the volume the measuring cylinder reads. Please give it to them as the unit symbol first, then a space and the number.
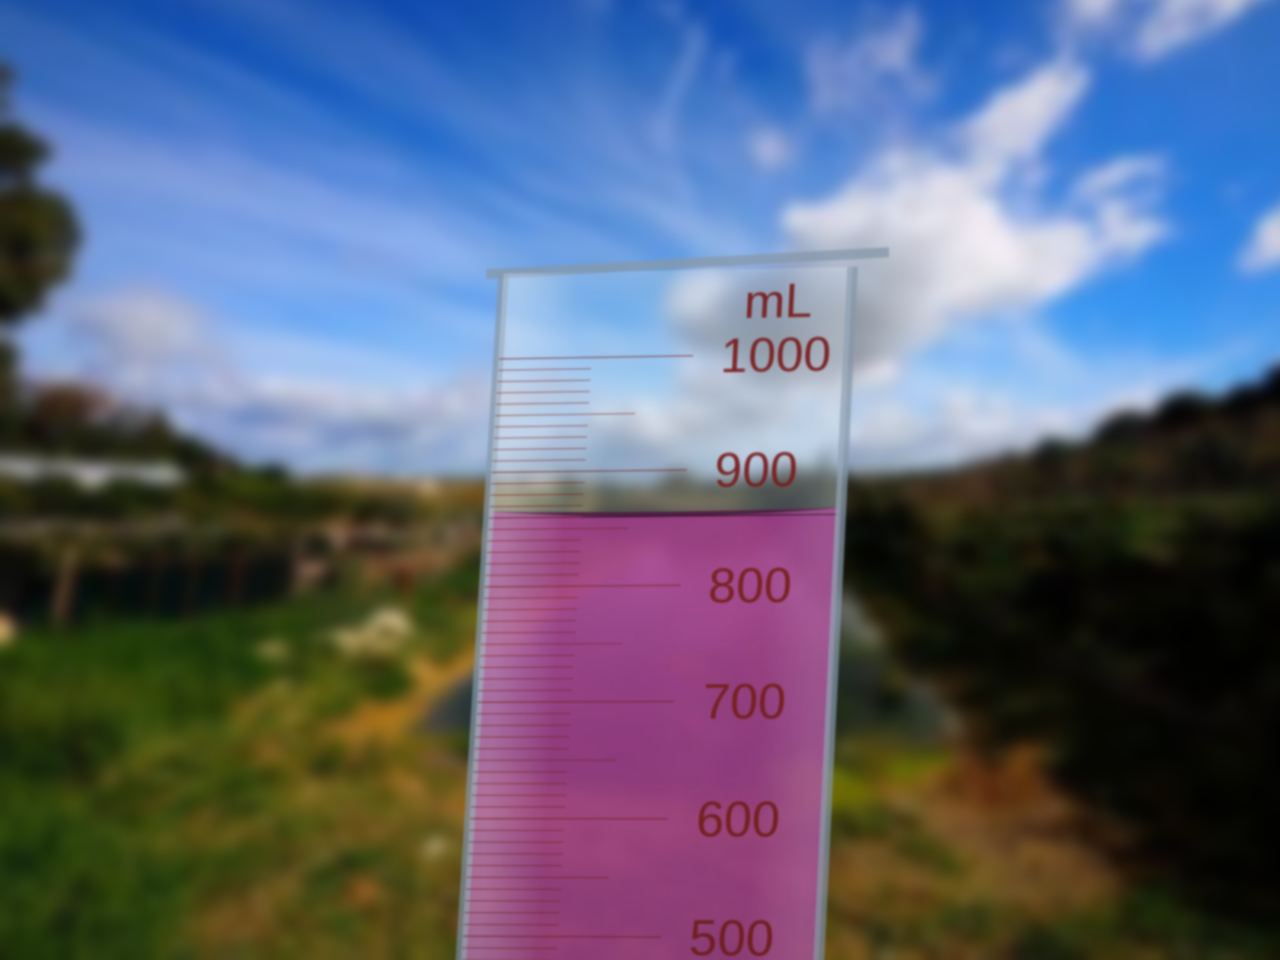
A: mL 860
